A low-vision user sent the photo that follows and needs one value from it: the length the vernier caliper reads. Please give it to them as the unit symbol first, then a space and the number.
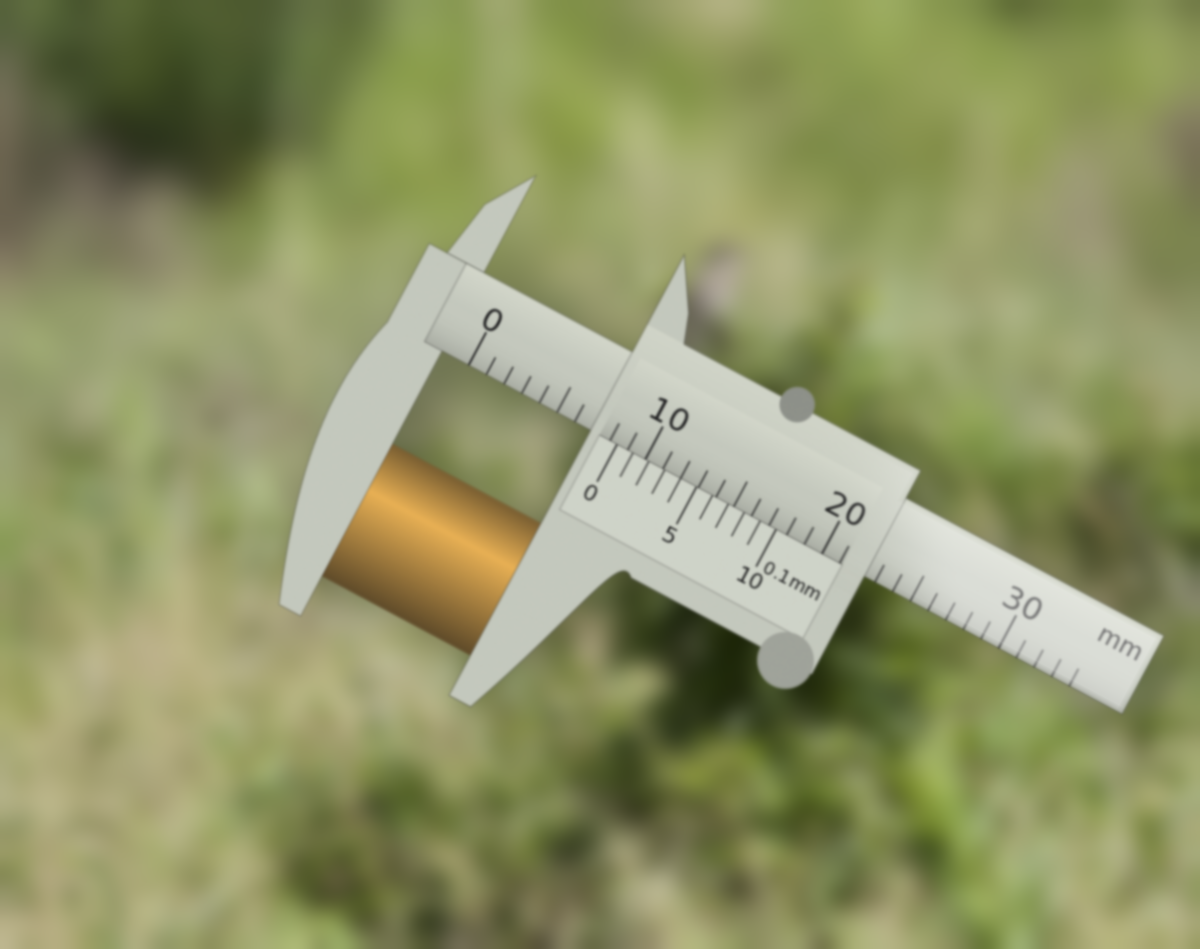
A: mm 8.4
